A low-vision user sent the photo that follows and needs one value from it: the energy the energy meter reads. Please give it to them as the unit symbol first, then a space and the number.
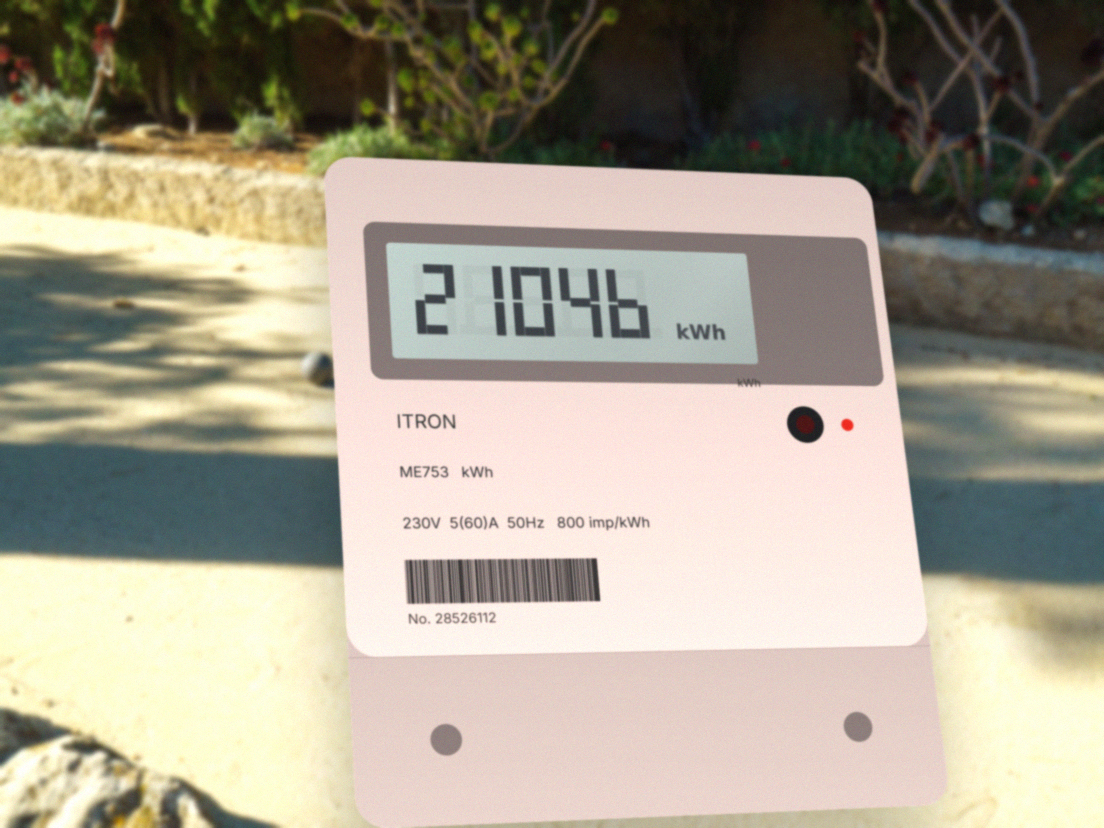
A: kWh 21046
